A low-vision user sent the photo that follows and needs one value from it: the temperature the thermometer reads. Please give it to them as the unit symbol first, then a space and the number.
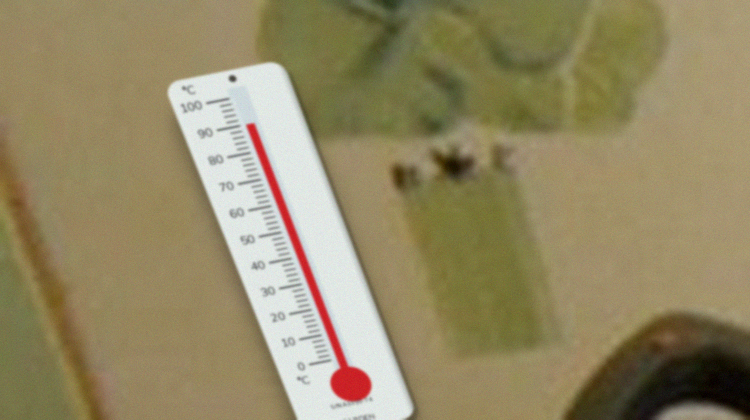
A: °C 90
